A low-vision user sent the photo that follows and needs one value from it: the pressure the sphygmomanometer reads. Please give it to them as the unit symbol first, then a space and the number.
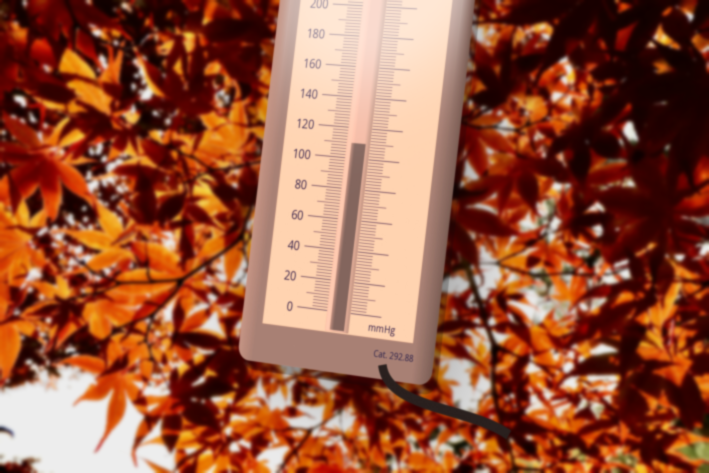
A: mmHg 110
